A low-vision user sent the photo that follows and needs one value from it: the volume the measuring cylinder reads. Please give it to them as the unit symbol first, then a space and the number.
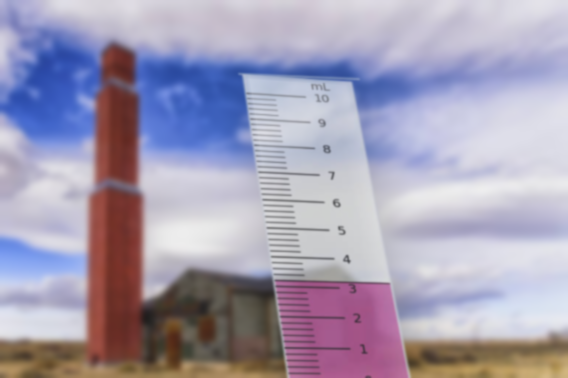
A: mL 3.2
